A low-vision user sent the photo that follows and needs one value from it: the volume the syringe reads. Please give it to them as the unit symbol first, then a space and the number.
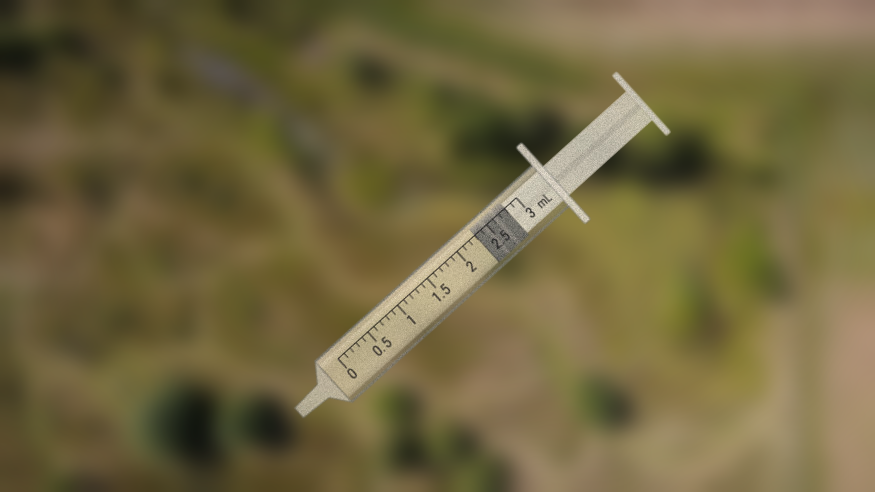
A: mL 2.3
